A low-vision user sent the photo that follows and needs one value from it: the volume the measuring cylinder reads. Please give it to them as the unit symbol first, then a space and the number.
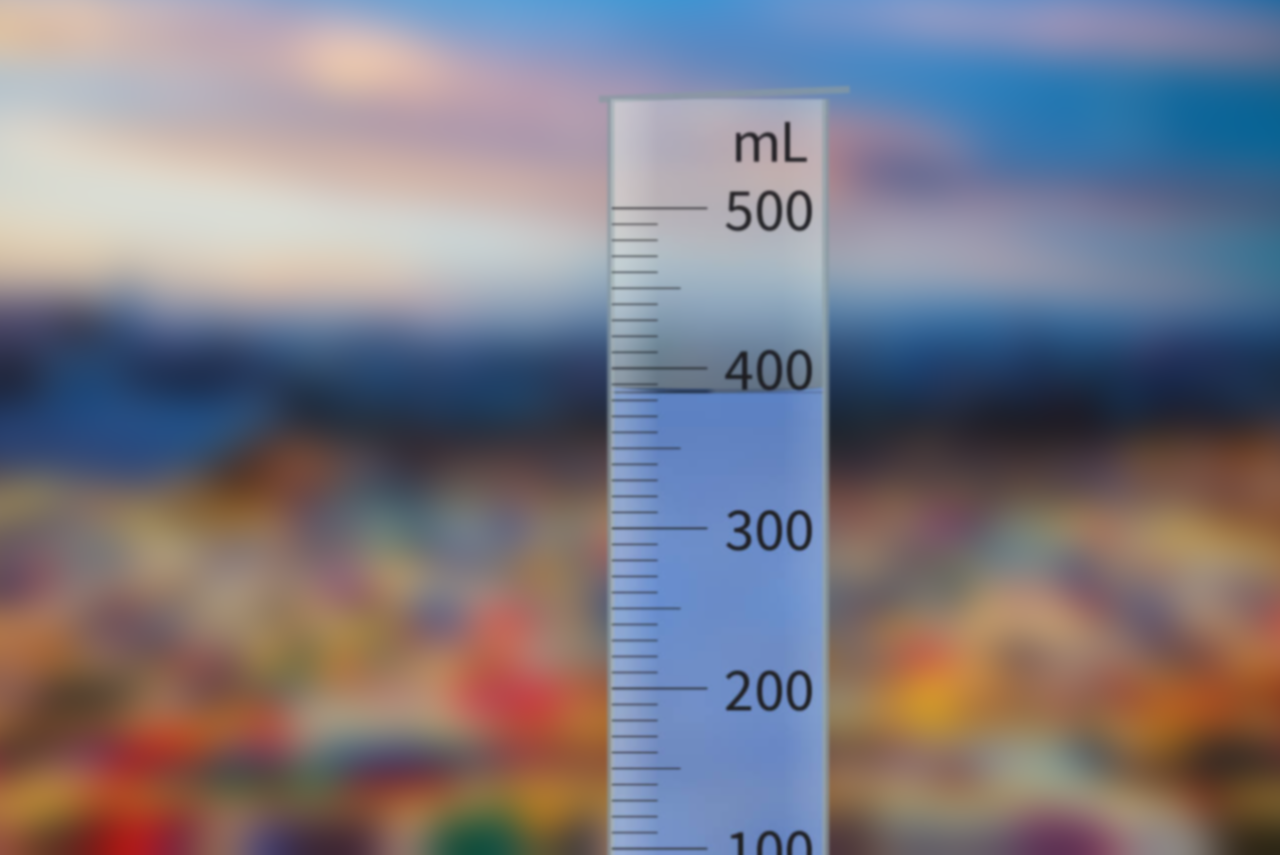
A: mL 385
